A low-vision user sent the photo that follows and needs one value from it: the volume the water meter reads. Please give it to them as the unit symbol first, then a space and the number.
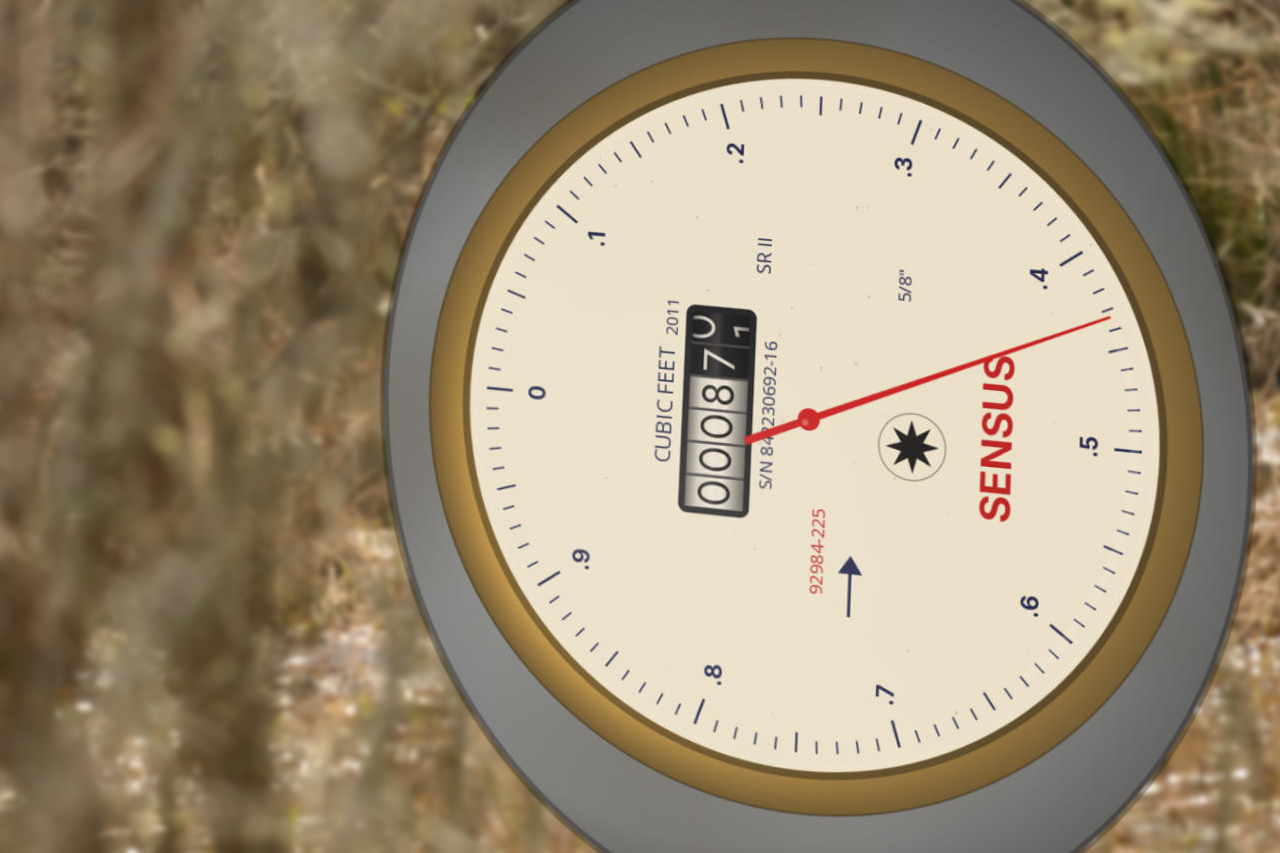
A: ft³ 870.43
